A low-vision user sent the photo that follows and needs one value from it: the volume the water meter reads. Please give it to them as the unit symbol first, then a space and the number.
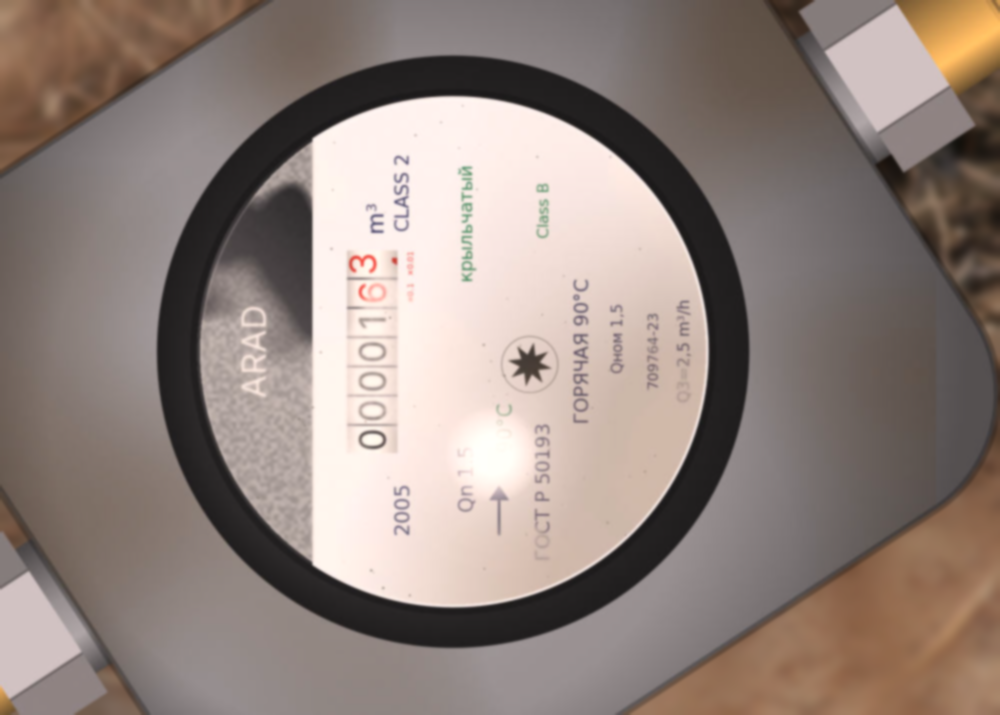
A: m³ 1.63
